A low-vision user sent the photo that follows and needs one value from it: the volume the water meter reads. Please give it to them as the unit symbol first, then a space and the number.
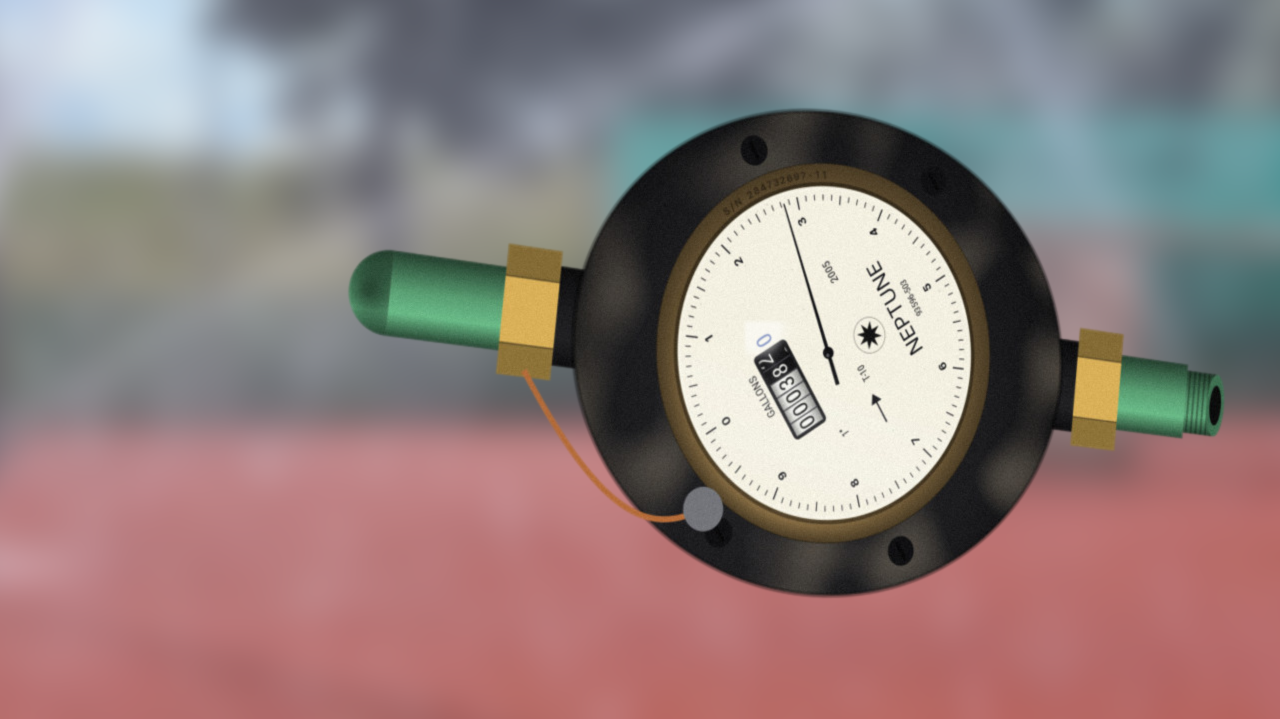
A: gal 3822.8
